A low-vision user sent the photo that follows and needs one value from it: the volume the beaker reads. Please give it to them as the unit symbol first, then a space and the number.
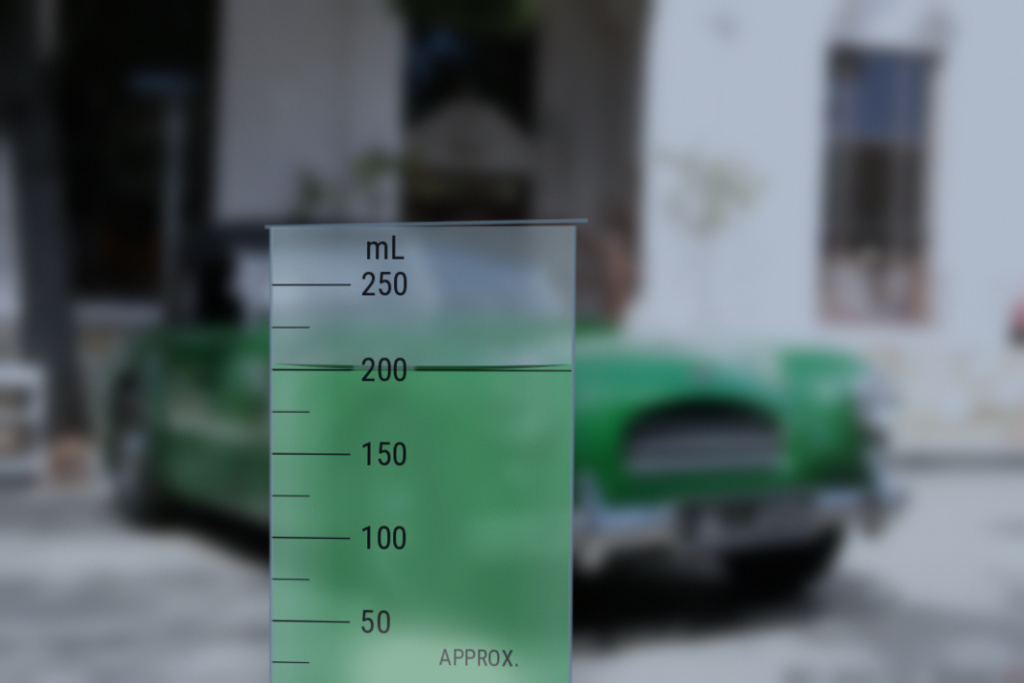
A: mL 200
